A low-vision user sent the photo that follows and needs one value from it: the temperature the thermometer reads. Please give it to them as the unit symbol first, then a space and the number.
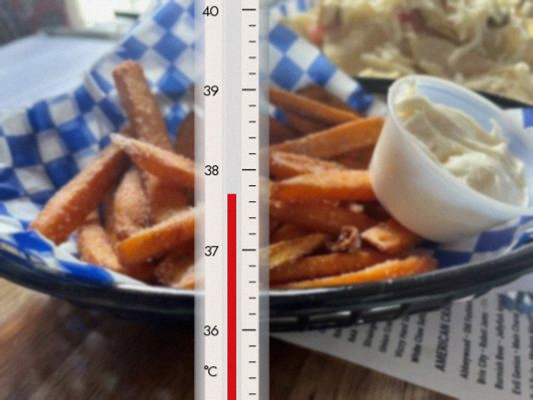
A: °C 37.7
